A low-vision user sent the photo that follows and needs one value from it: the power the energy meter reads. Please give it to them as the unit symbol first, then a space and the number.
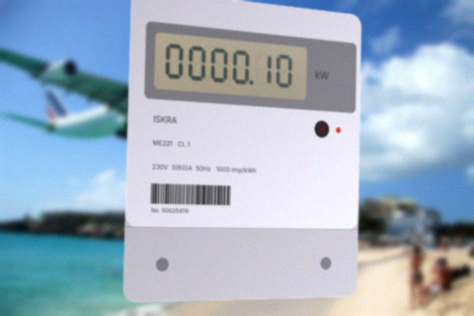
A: kW 0.10
